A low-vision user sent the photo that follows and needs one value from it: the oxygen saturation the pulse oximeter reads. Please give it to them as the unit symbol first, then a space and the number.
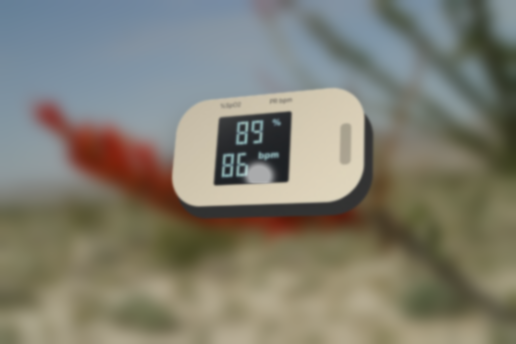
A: % 89
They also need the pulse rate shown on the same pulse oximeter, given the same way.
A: bpm 86
